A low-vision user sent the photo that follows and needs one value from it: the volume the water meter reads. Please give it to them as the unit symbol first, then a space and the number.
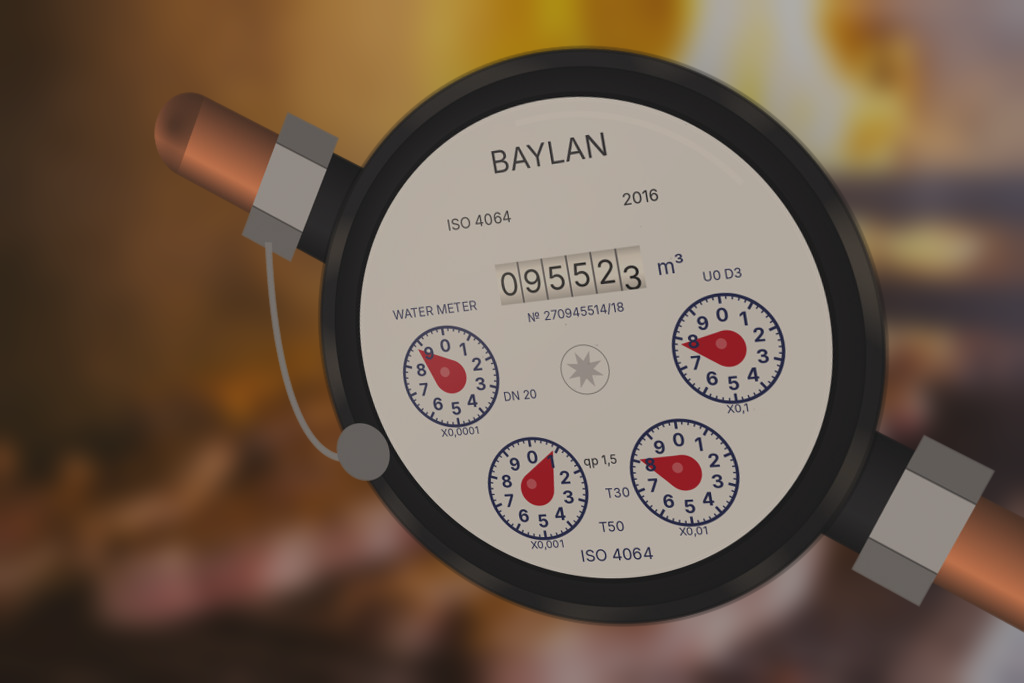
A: m³ 95522.7808
